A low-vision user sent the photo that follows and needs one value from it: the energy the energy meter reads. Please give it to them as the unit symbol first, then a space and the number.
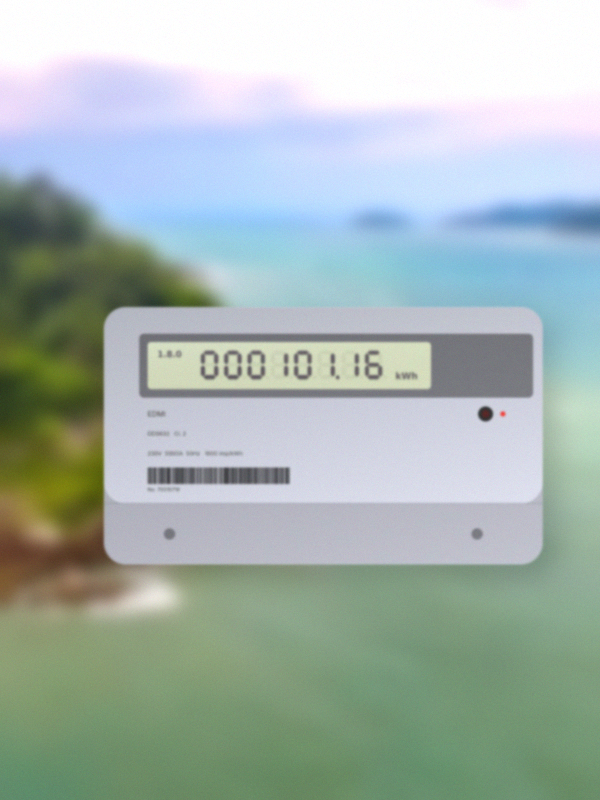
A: kWh 101.16
